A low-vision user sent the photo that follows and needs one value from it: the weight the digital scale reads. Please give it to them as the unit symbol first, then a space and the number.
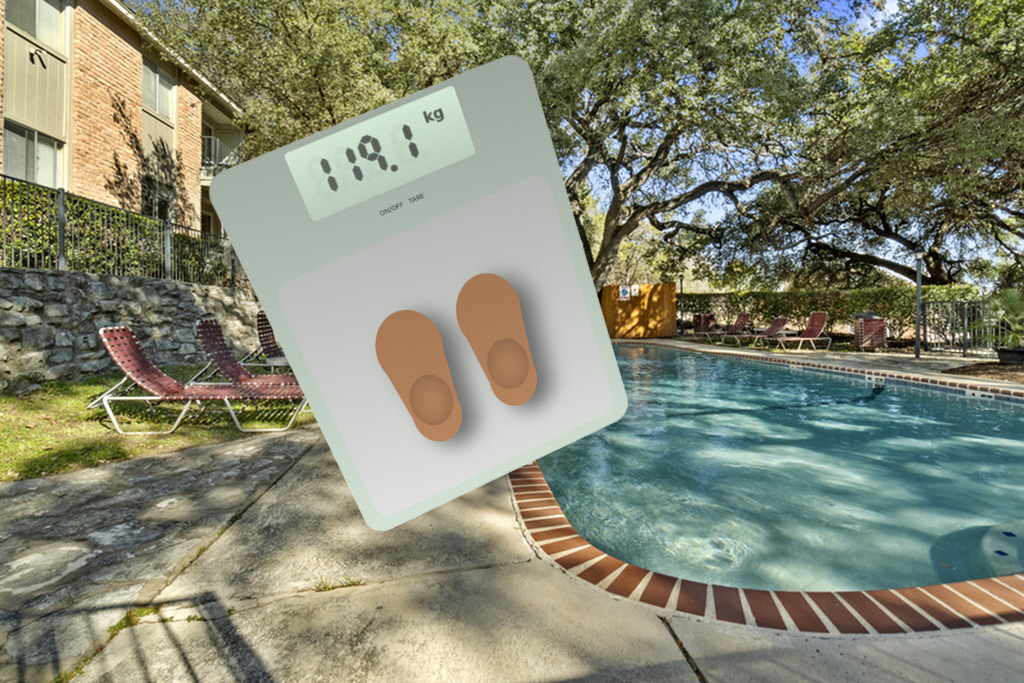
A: kg 119.1
